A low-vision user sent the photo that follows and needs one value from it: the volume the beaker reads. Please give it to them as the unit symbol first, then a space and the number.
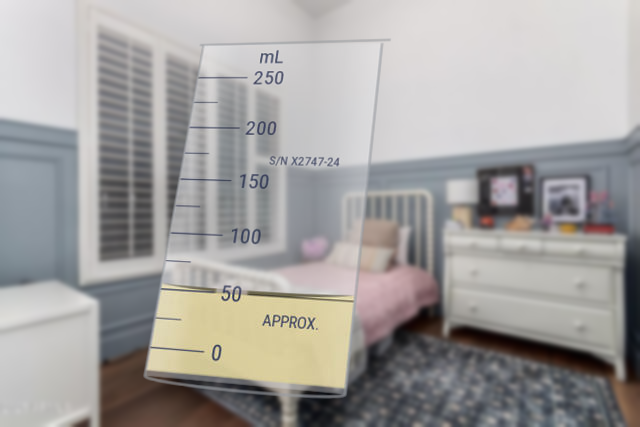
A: mL 50
